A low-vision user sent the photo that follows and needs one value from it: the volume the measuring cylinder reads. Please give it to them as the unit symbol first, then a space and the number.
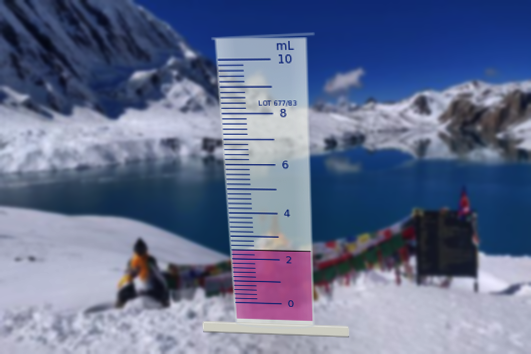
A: mL 2.4
